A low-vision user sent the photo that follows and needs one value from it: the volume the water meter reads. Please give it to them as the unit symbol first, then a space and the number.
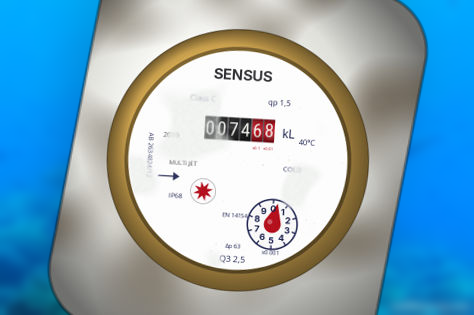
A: kL 74.680
